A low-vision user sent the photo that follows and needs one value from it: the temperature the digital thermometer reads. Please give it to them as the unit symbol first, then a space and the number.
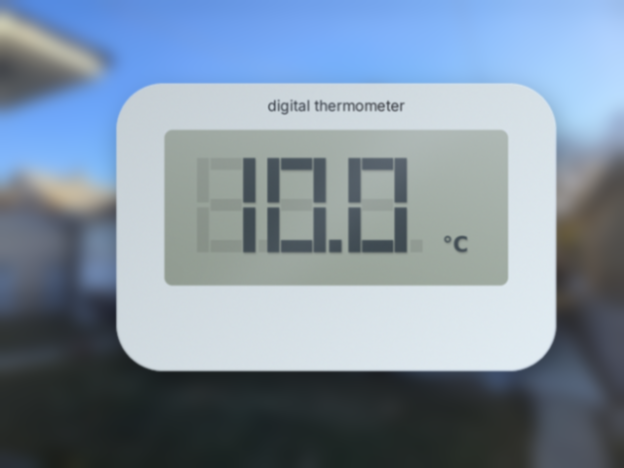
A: °C 10.0
